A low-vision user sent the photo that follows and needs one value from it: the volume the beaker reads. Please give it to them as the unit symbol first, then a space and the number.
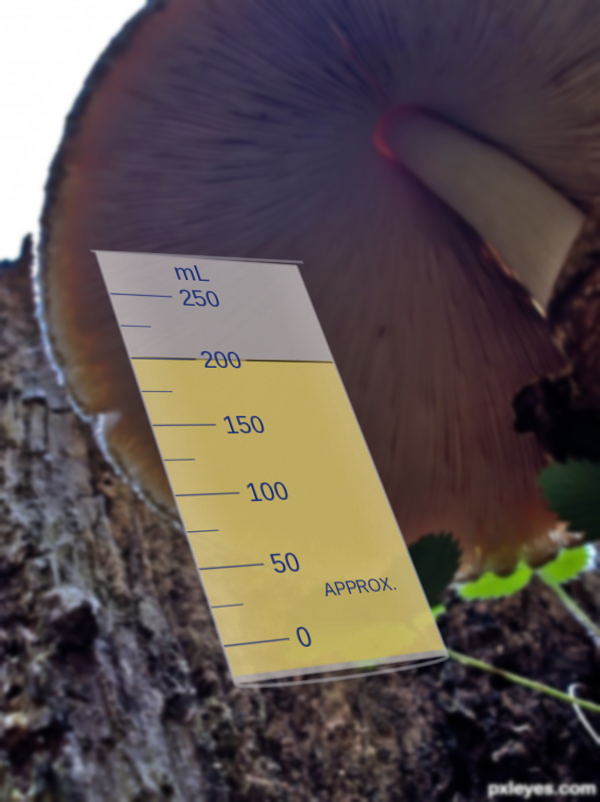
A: mL 200
